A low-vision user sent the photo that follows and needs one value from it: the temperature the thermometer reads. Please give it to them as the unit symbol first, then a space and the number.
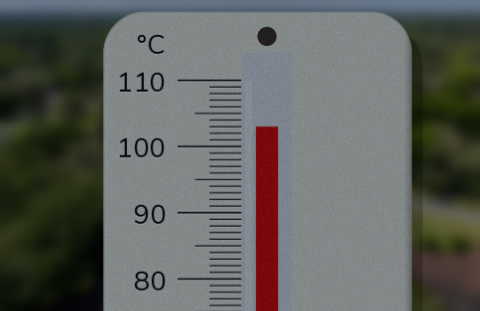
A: °C 103
